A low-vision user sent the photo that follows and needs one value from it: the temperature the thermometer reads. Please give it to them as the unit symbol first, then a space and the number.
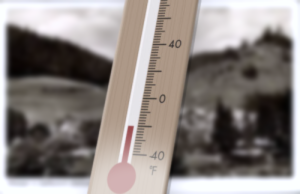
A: °F -20
